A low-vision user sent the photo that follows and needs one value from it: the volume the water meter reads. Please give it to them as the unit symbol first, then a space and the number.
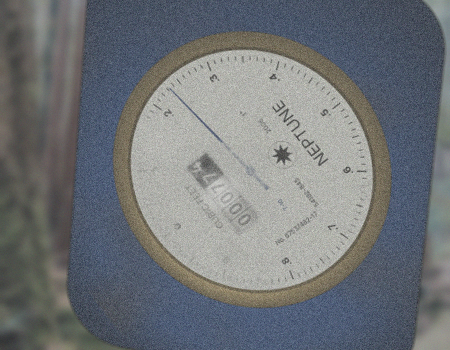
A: ft³ 774.23
